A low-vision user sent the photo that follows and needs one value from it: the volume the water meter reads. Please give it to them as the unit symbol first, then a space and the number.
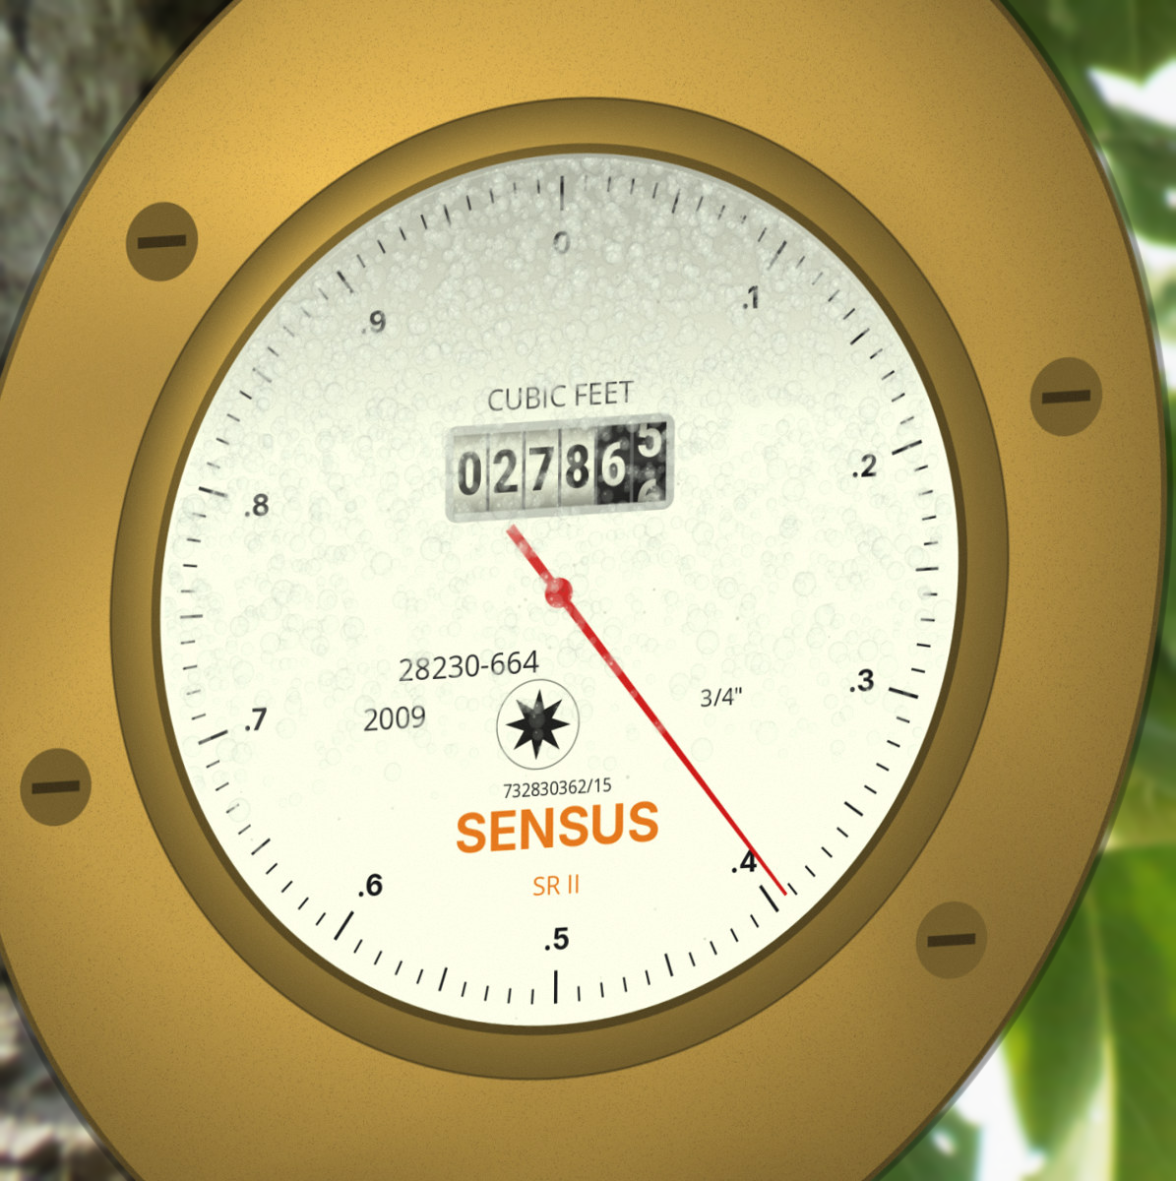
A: ft³ 27865.39
